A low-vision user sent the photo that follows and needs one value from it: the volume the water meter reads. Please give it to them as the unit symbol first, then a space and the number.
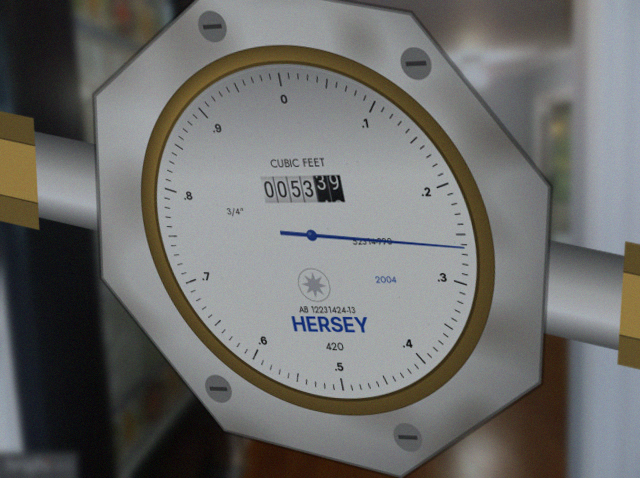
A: ft³ 5339.26
